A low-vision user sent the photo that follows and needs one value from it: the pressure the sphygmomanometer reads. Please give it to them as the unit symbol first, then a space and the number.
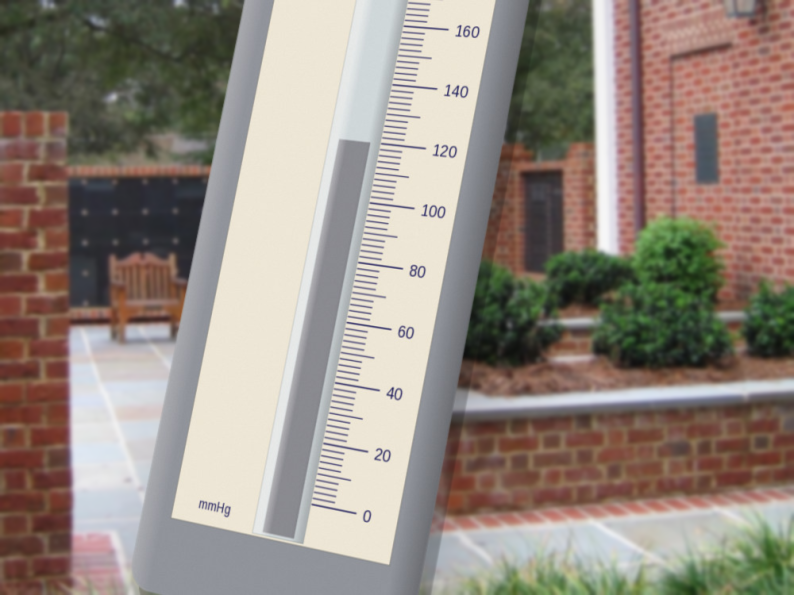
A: mmHg 120
